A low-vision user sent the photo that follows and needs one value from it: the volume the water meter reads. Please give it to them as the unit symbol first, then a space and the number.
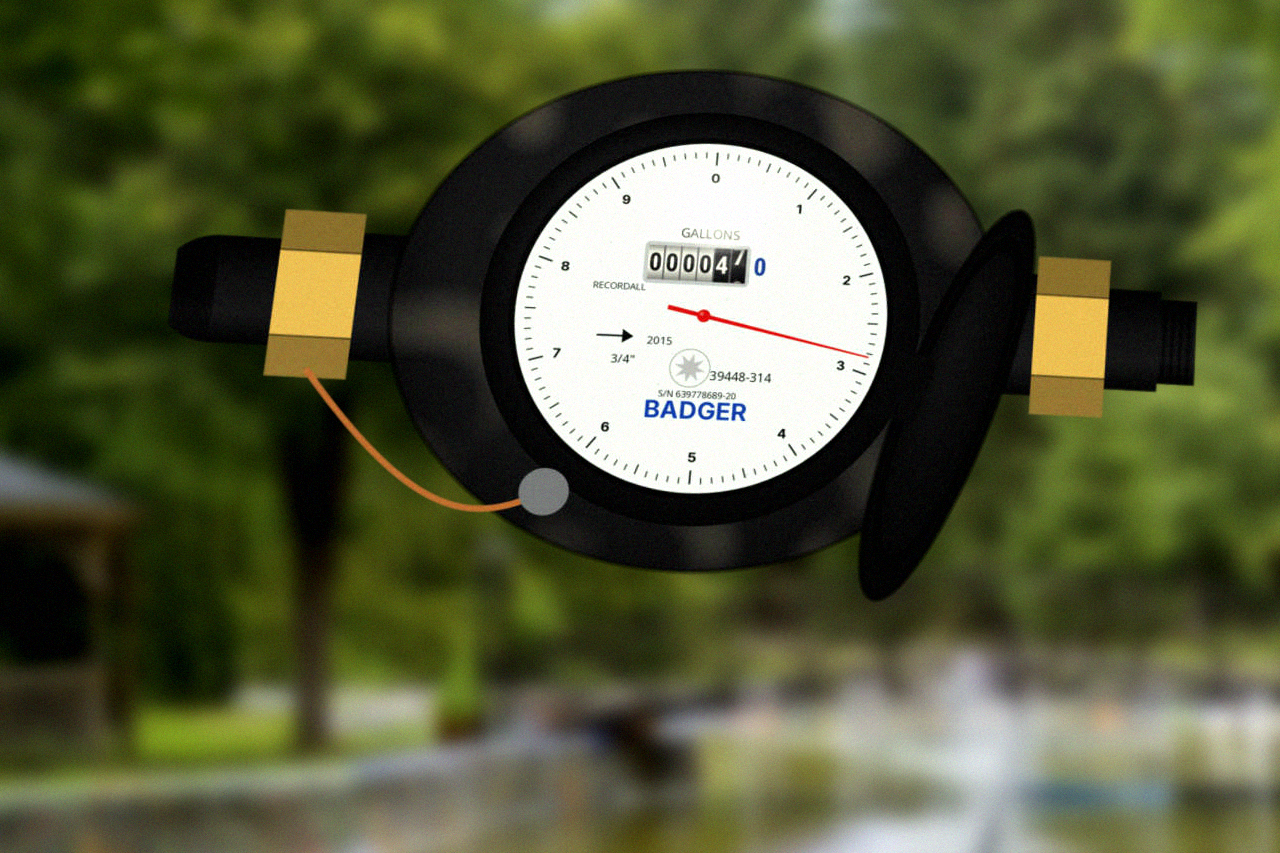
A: gal 472.8
